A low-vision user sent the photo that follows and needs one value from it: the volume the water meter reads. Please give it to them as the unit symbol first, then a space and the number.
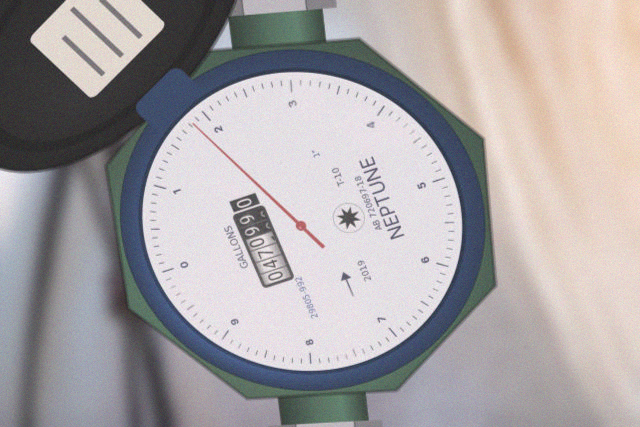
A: gal 470991.8
